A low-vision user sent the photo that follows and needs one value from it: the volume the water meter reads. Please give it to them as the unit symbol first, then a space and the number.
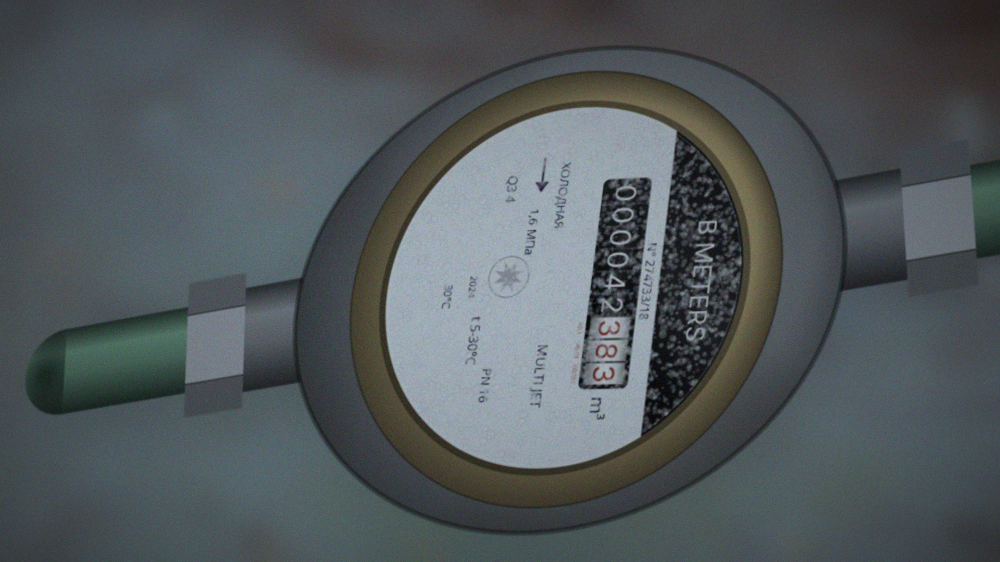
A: m³ 42.383
